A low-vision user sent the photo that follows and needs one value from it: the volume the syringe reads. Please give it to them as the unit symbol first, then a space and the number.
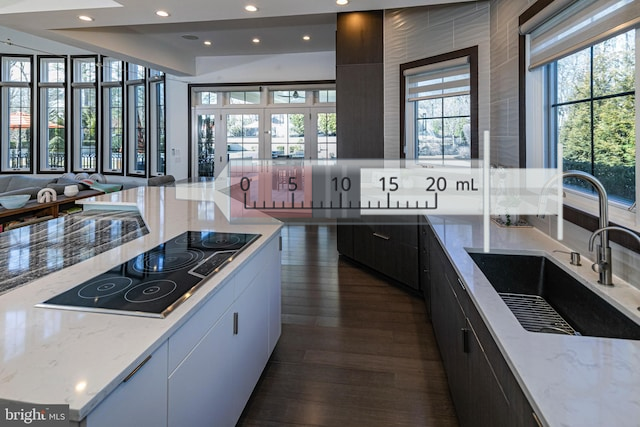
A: mL 7
